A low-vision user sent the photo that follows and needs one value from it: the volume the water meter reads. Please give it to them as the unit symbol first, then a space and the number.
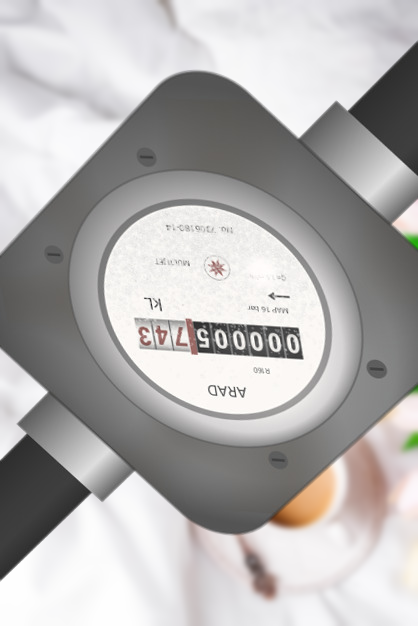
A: kL 5.743
